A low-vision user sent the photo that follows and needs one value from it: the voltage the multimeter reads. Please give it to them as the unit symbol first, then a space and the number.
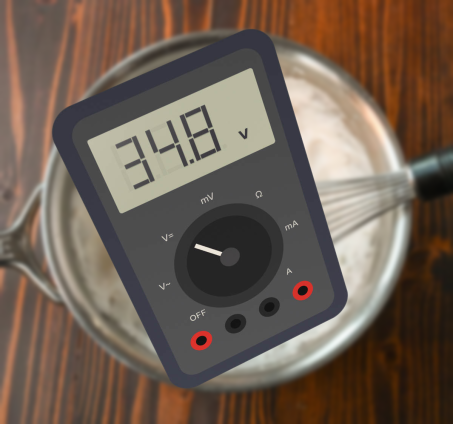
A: V 34.8
